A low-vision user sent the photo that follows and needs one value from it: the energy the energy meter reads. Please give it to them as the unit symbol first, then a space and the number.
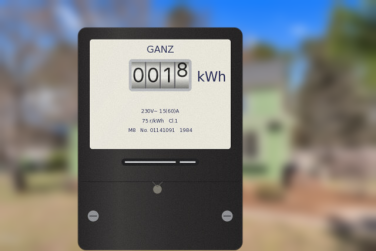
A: kWh 18
